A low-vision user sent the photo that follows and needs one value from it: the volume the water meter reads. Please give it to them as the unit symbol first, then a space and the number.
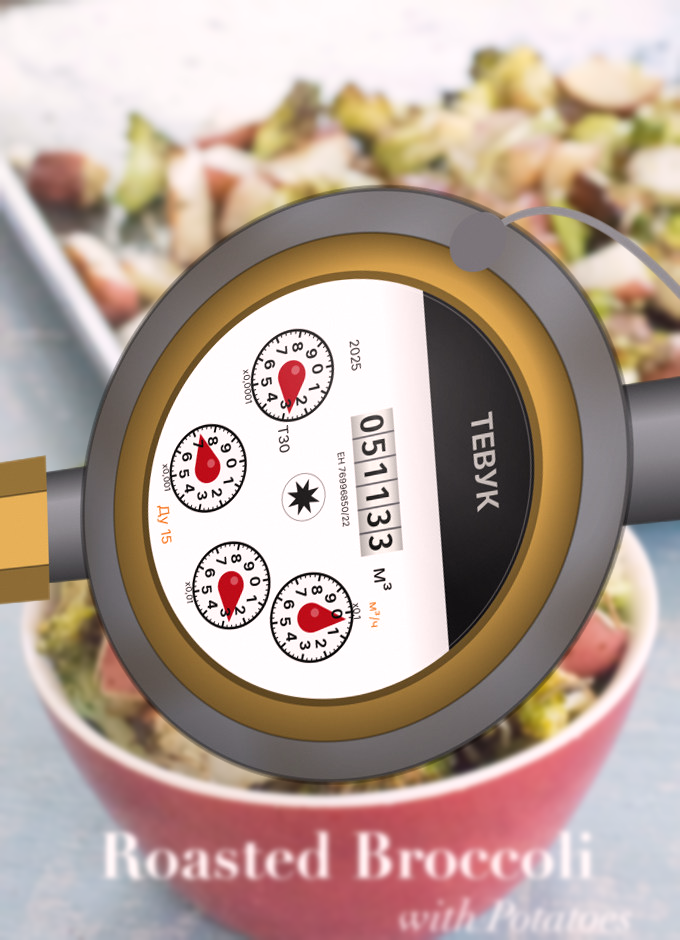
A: m³ 51133.0272
